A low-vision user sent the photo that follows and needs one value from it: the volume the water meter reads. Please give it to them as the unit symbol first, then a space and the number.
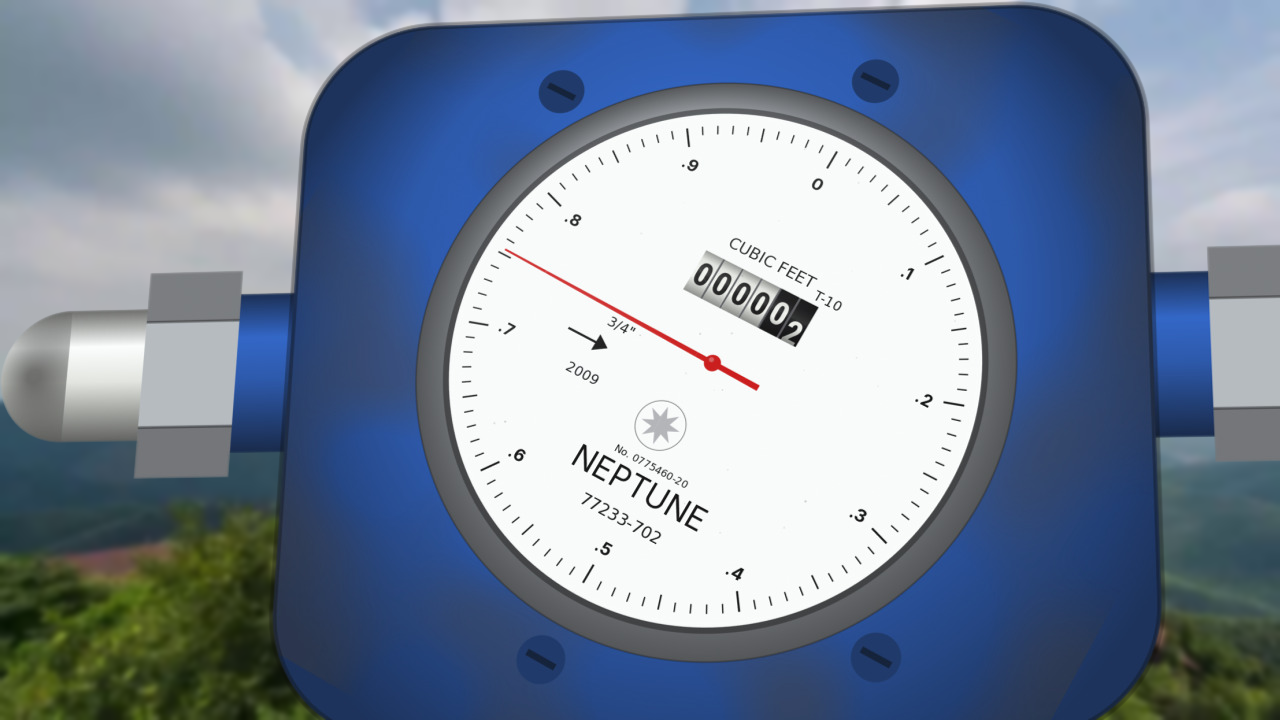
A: ft³ 1.75
